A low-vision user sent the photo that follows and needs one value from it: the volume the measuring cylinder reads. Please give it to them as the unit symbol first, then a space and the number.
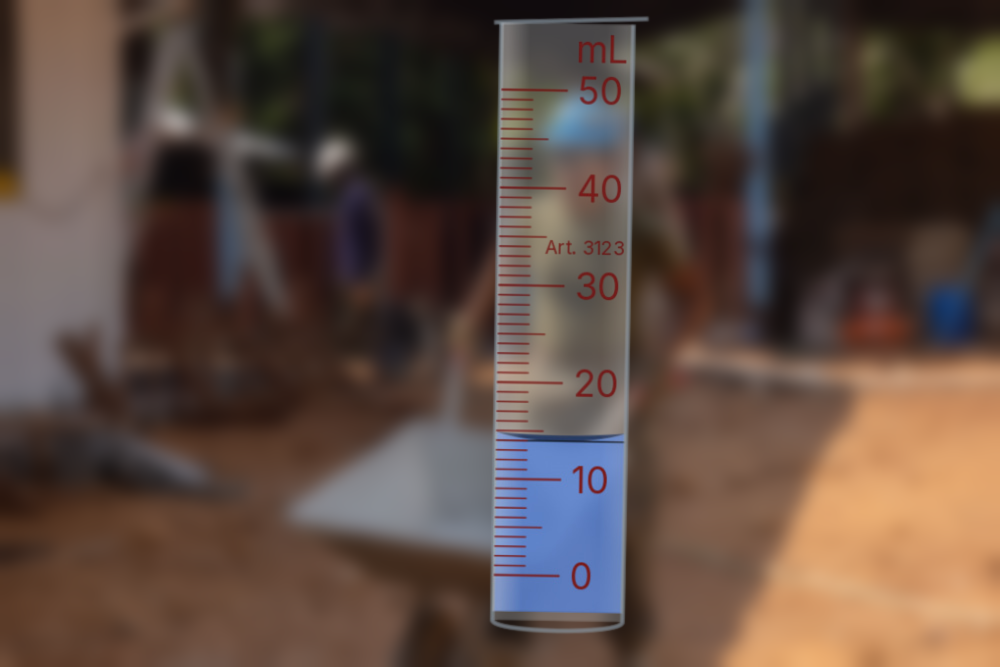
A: mL 14
